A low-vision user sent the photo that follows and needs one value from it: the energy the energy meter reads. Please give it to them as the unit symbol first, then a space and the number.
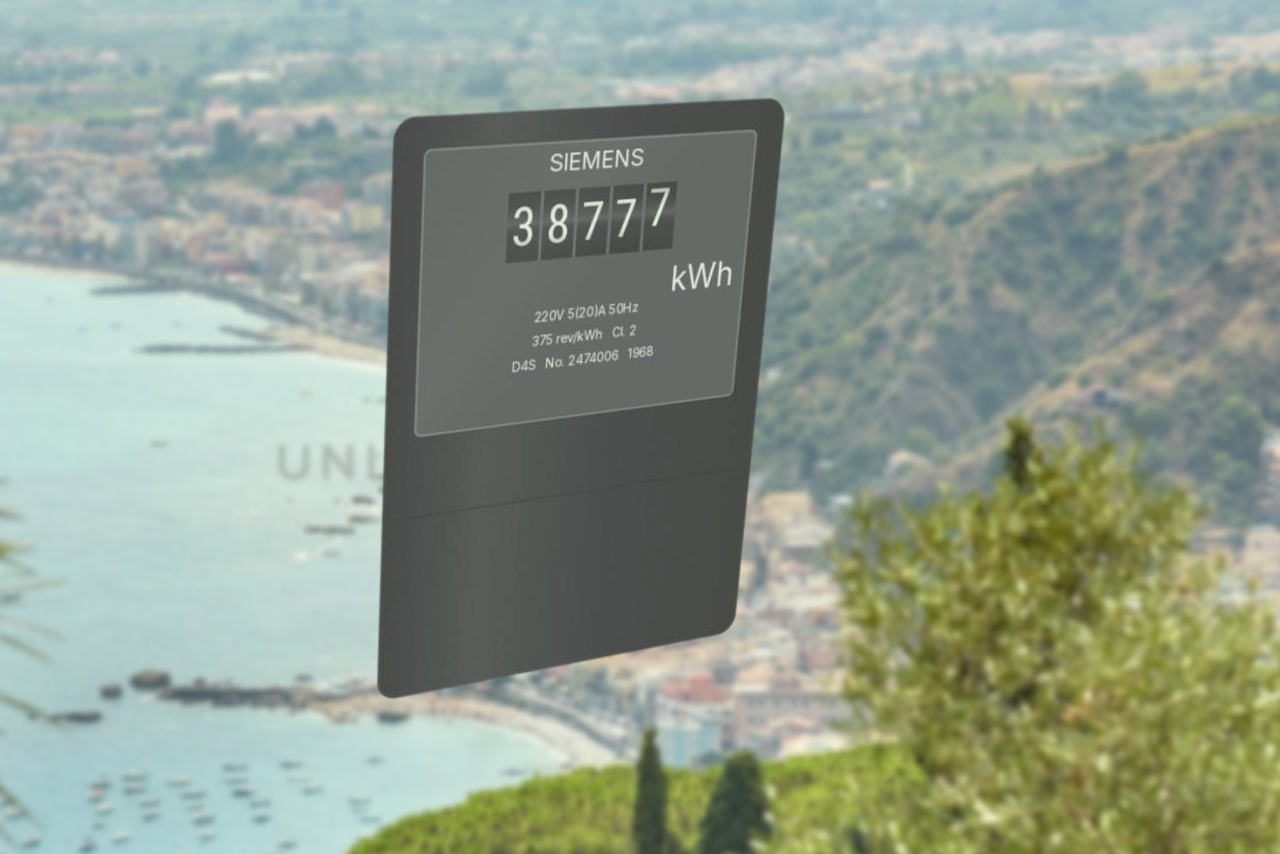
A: kWh 38777
